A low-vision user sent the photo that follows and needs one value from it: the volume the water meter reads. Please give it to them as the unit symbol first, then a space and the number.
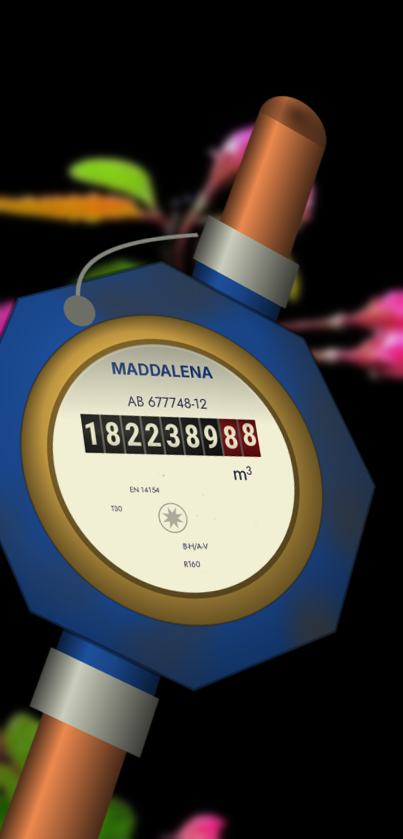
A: m³ 1822389.88
